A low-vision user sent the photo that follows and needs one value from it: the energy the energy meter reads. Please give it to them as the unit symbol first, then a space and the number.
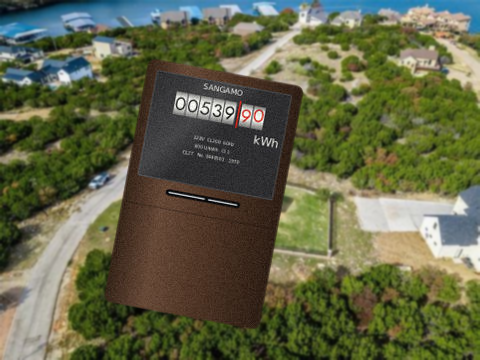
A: kWh 539.90
